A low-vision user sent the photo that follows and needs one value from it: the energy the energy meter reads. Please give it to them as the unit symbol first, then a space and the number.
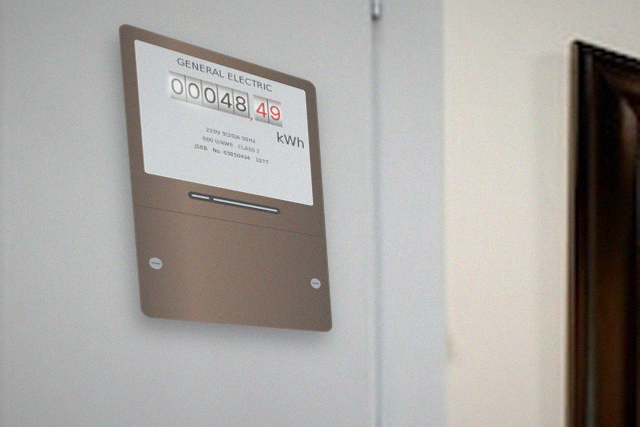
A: kWh 48.49
